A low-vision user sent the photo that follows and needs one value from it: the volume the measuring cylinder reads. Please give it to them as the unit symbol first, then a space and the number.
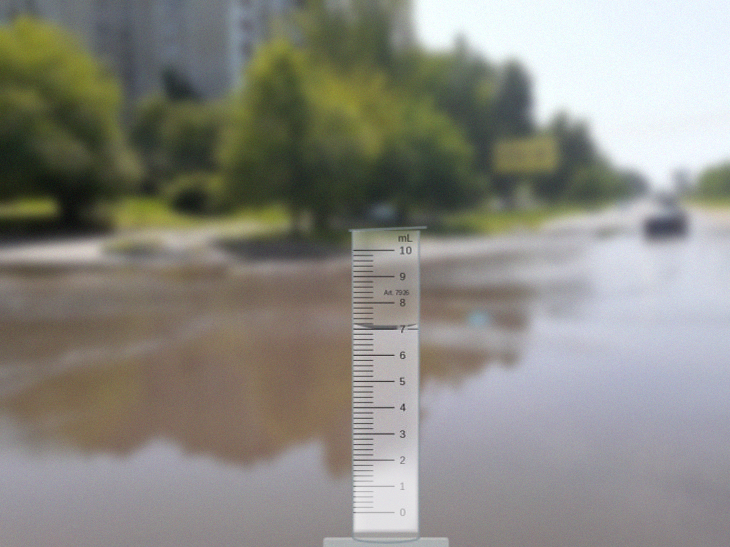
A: mL 7
